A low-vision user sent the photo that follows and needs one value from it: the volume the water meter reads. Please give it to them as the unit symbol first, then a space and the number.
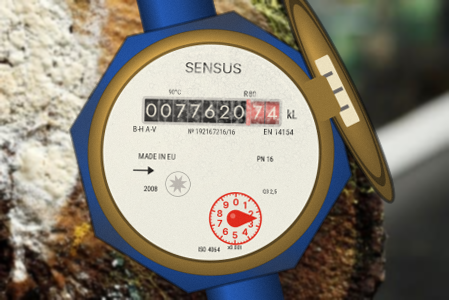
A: kL 77620.742
